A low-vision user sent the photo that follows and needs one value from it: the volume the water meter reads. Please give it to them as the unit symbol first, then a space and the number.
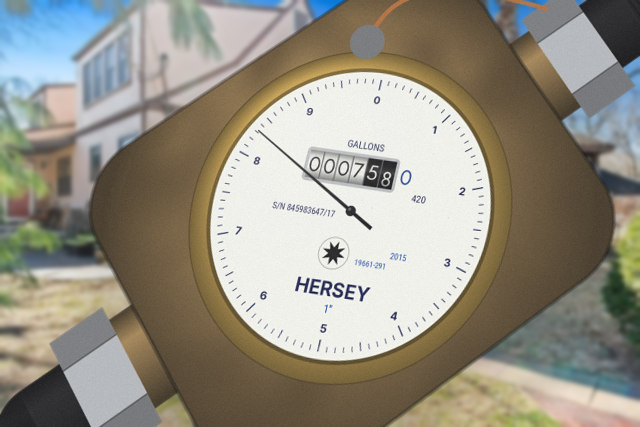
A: gal 7578.3
